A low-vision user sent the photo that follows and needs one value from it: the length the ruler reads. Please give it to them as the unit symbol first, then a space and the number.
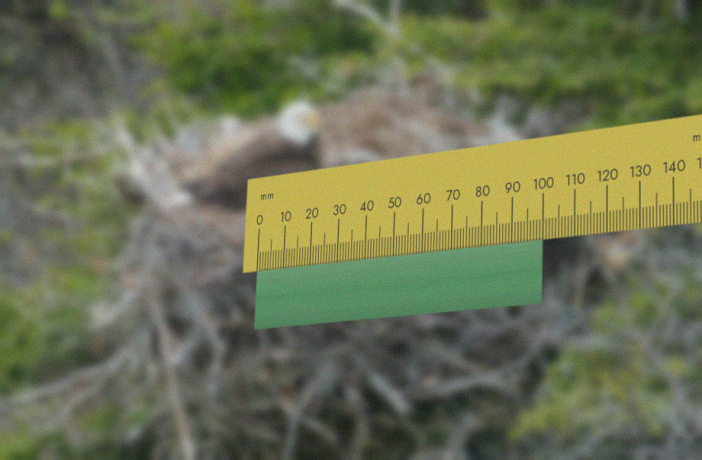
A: mm 100
